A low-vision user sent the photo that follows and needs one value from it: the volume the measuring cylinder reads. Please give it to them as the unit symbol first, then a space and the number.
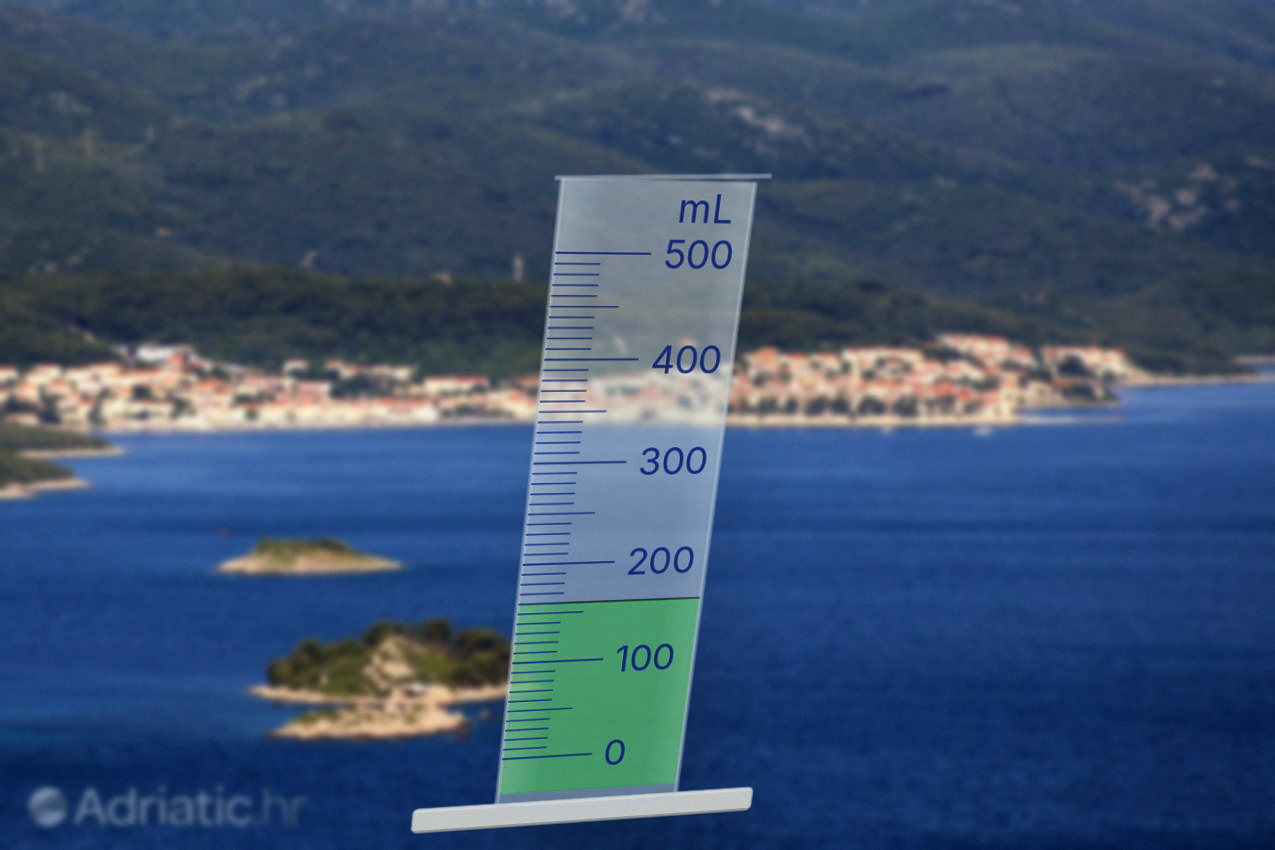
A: mL 160
